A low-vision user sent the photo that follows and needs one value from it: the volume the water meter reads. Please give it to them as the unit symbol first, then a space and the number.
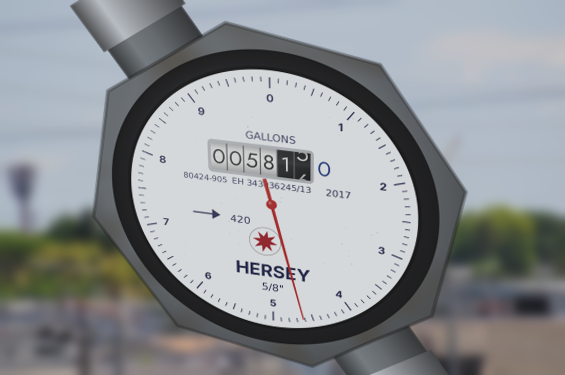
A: gal 58154.6
